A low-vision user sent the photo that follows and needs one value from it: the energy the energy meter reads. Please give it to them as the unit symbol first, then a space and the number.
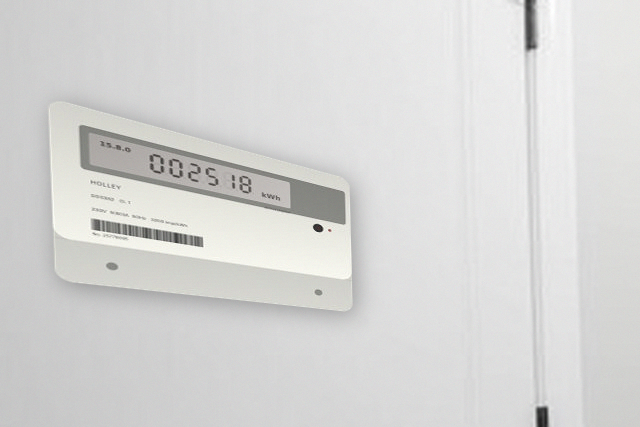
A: kWh 2518
